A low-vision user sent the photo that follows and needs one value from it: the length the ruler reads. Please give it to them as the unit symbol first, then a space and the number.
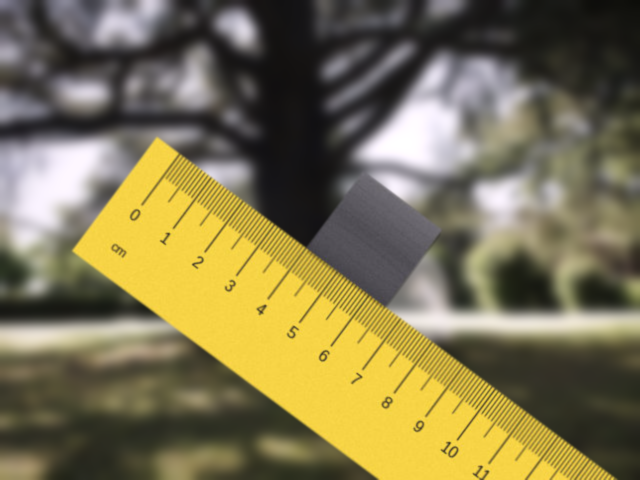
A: cm 2.5
